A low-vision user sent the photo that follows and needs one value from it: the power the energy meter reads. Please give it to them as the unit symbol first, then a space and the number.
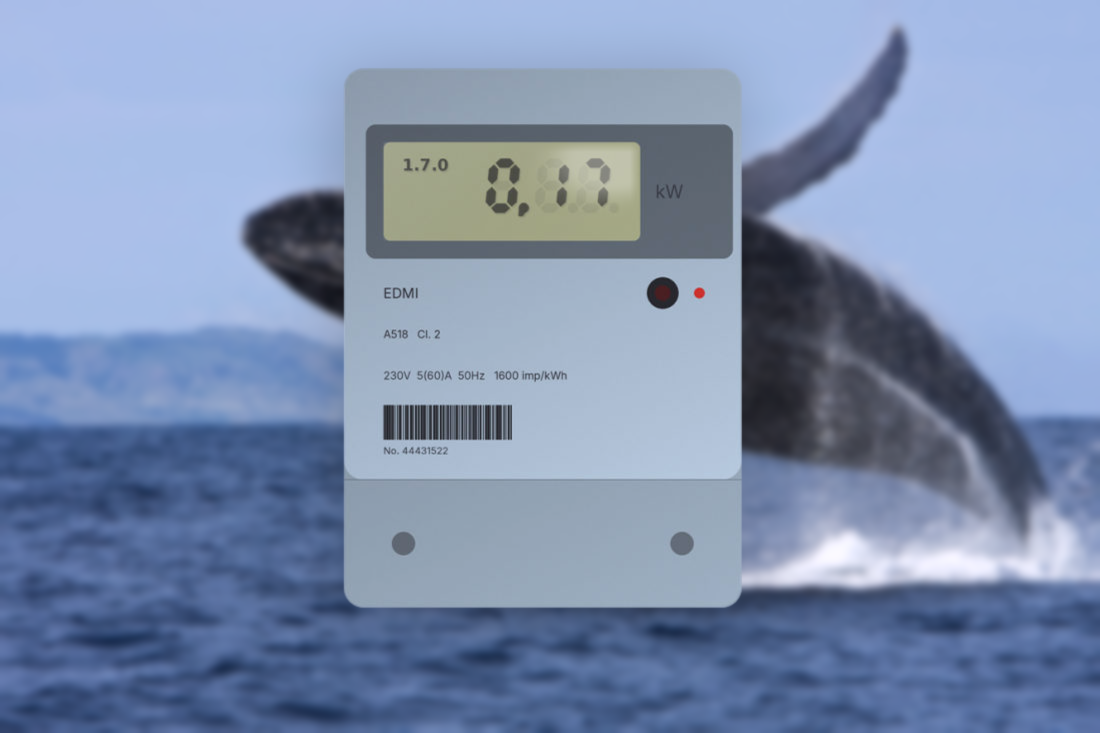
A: kW 0.17
